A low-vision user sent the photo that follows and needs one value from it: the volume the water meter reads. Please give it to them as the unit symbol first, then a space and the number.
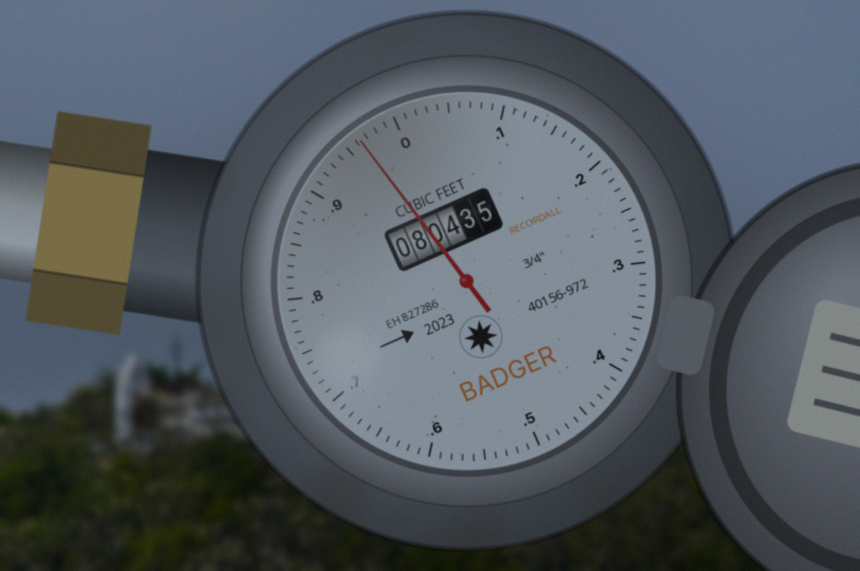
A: ft³ 80434.96
